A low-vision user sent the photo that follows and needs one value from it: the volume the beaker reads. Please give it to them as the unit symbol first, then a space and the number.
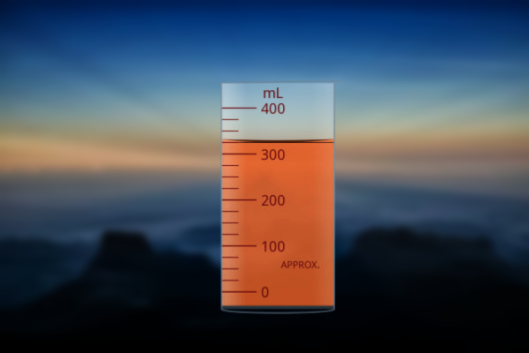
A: mL 325
